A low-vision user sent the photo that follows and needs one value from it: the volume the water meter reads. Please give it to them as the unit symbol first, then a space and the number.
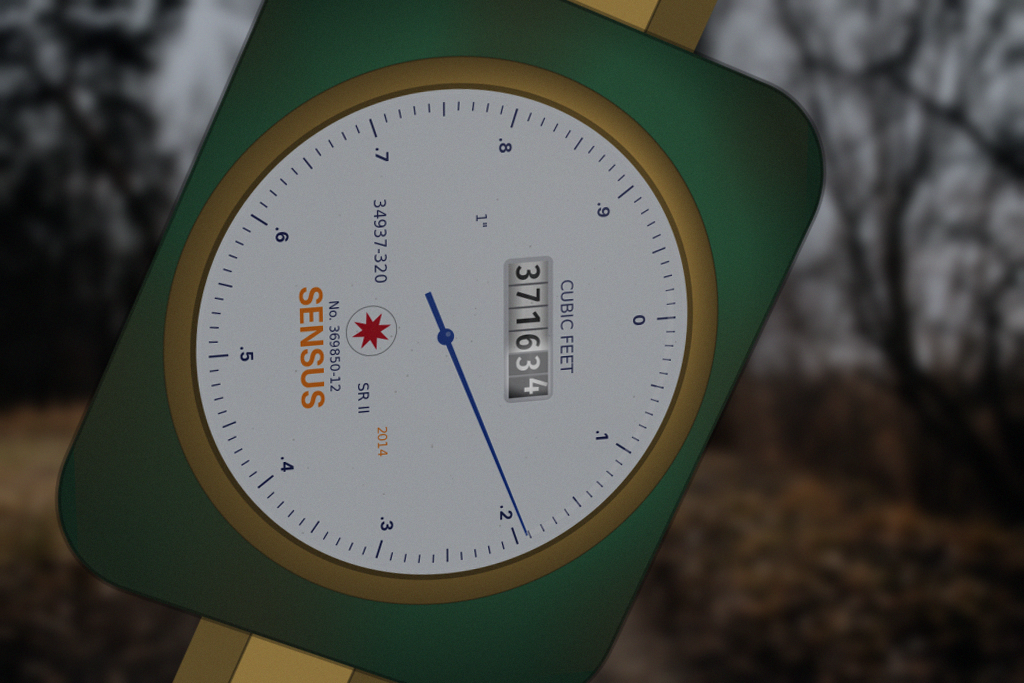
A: ft³ 371634.19
